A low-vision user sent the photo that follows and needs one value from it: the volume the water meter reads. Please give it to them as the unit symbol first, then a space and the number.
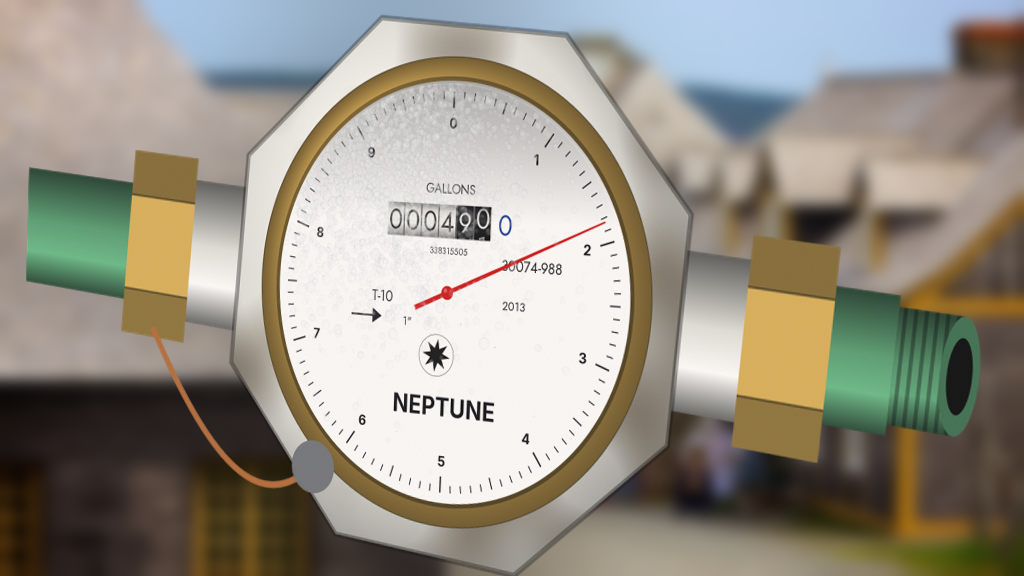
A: gal 4901.8
